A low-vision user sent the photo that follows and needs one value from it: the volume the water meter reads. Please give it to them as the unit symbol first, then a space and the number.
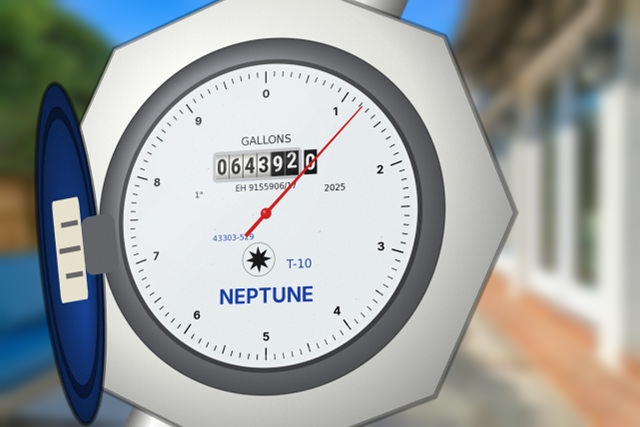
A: gal 643921.2
